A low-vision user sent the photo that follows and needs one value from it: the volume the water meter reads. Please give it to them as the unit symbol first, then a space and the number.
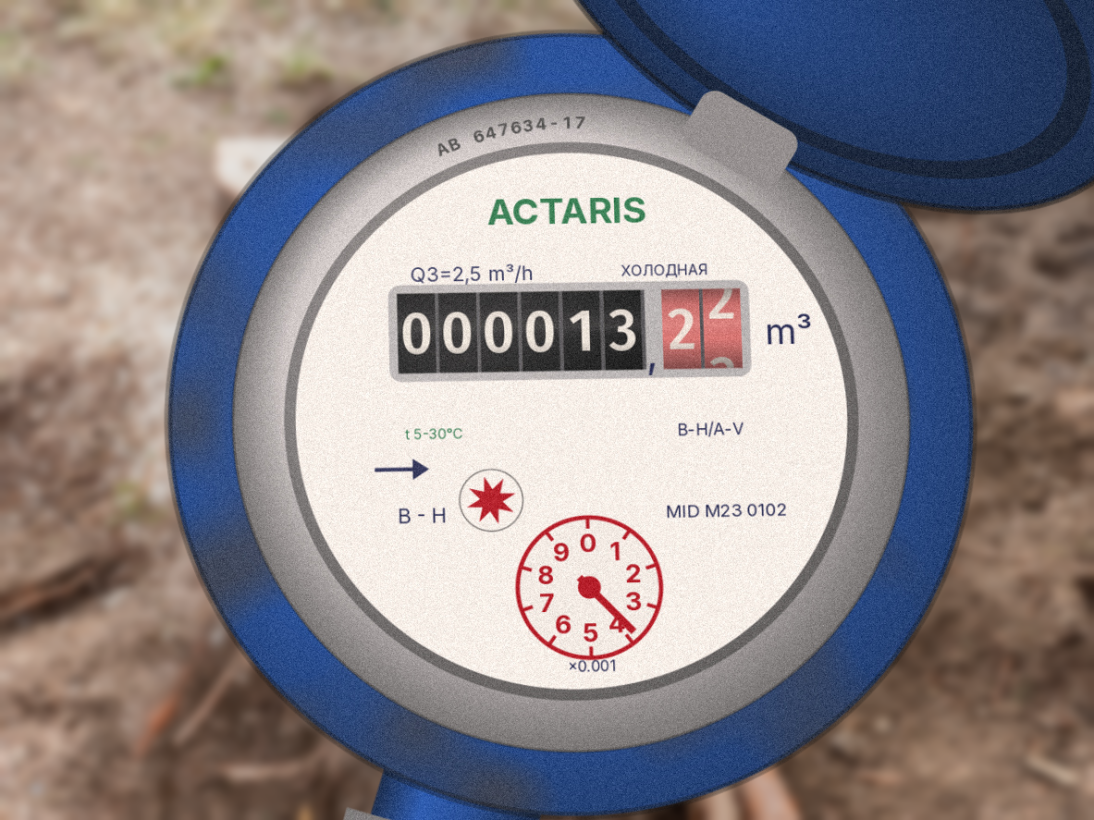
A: m³ 13.223
